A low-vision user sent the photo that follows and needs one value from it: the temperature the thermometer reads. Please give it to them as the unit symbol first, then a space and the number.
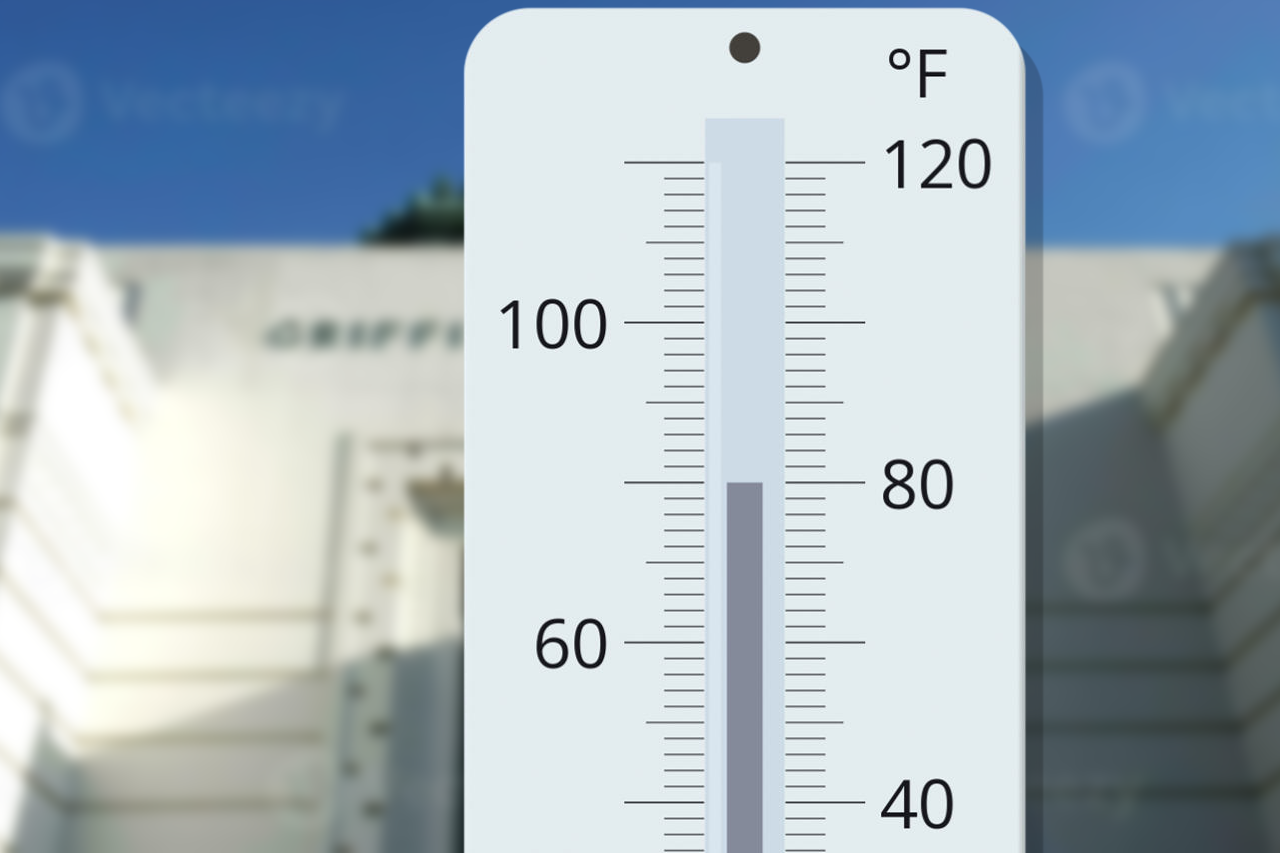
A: °F 80
